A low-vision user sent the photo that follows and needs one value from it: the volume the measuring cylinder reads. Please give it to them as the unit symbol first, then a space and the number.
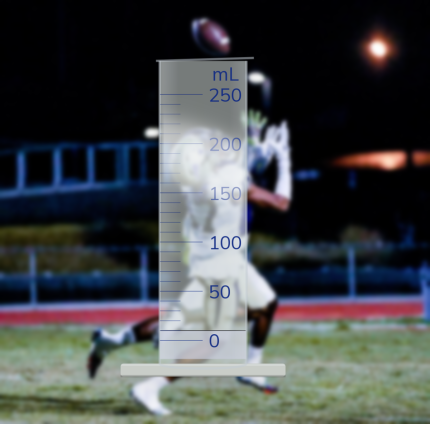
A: mL 10
